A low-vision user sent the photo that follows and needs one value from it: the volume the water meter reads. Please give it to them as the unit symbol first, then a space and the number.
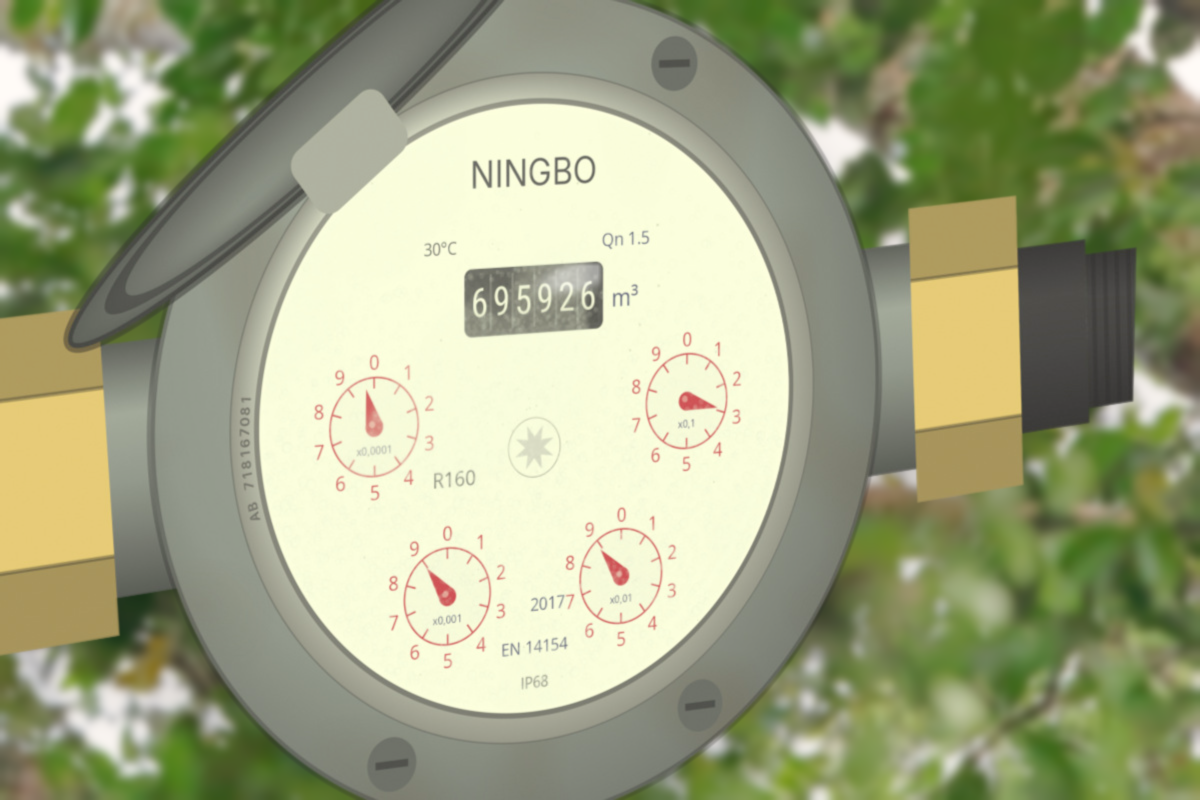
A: m³ 695926.2889
